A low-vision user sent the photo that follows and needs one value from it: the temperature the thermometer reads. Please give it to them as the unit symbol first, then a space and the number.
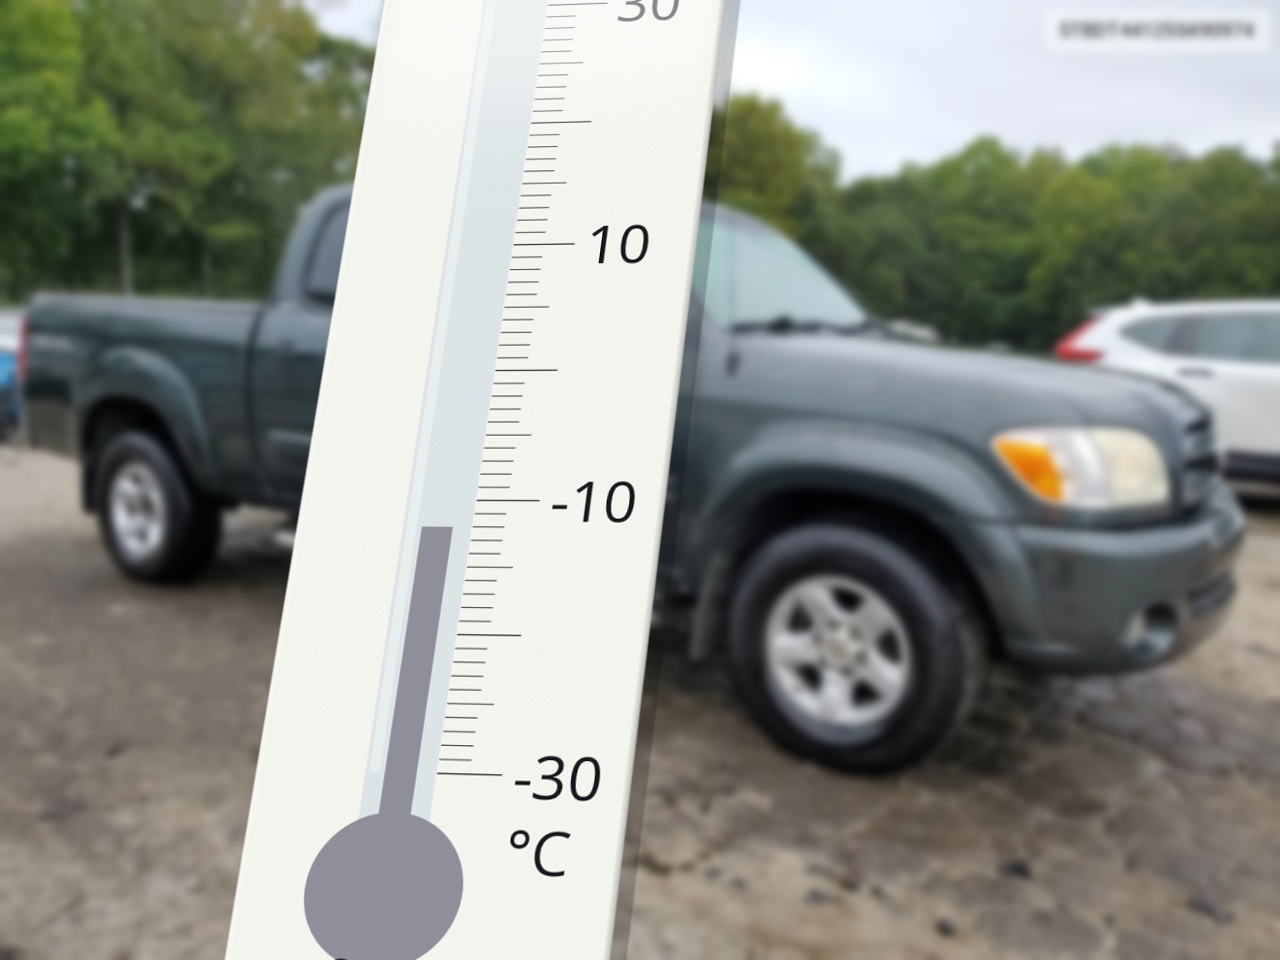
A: °C -12
